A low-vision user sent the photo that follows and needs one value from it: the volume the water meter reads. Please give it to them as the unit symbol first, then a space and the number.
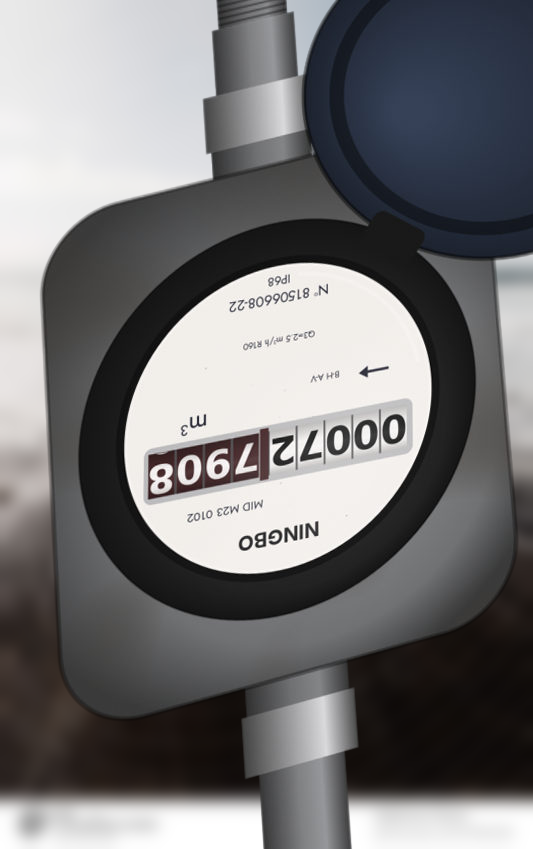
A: m³ 72.7908
